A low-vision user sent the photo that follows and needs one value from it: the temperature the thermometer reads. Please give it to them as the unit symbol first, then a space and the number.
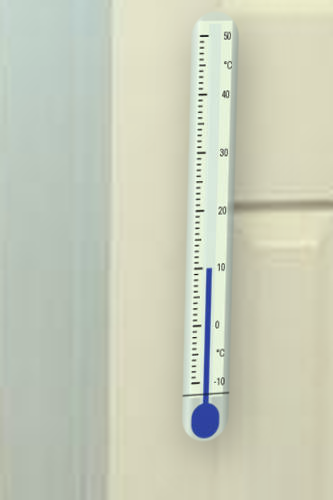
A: °C 10
